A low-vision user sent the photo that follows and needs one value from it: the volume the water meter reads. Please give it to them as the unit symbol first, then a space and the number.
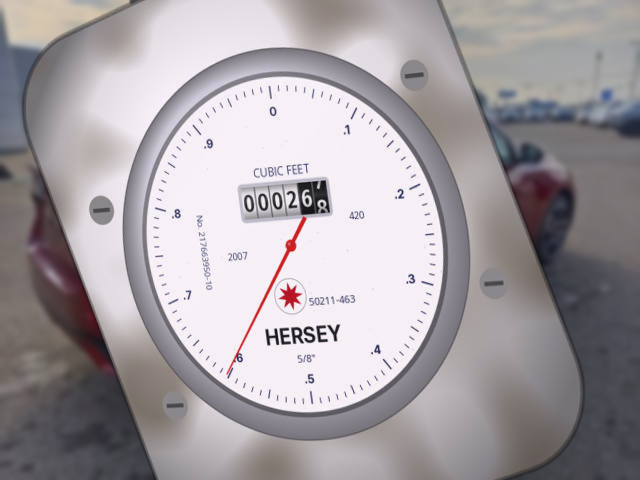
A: ft³ 267.60
